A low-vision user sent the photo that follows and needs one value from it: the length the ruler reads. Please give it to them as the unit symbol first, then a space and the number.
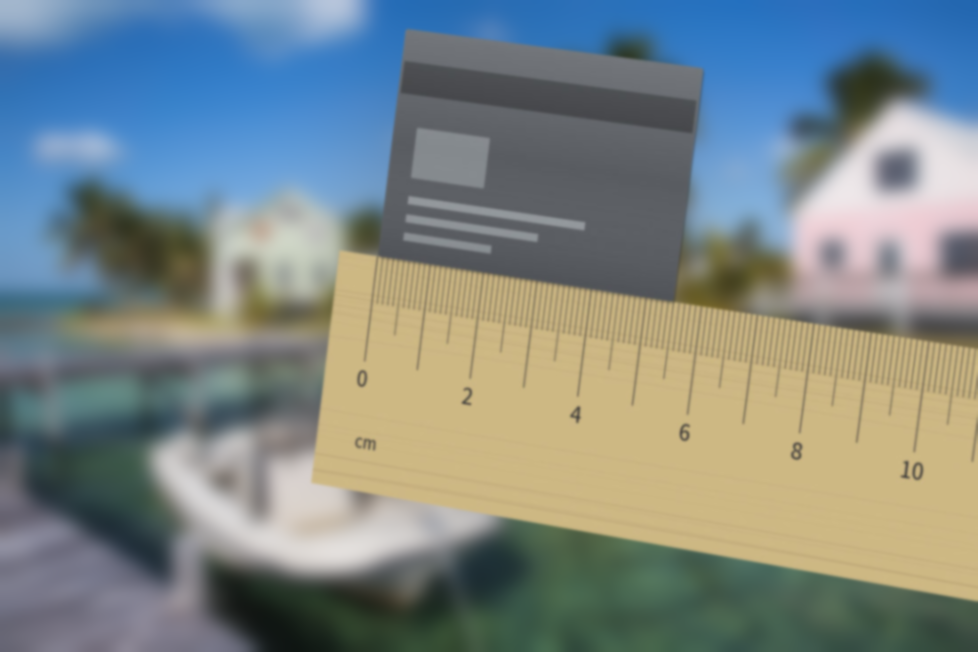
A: cm 5.5
